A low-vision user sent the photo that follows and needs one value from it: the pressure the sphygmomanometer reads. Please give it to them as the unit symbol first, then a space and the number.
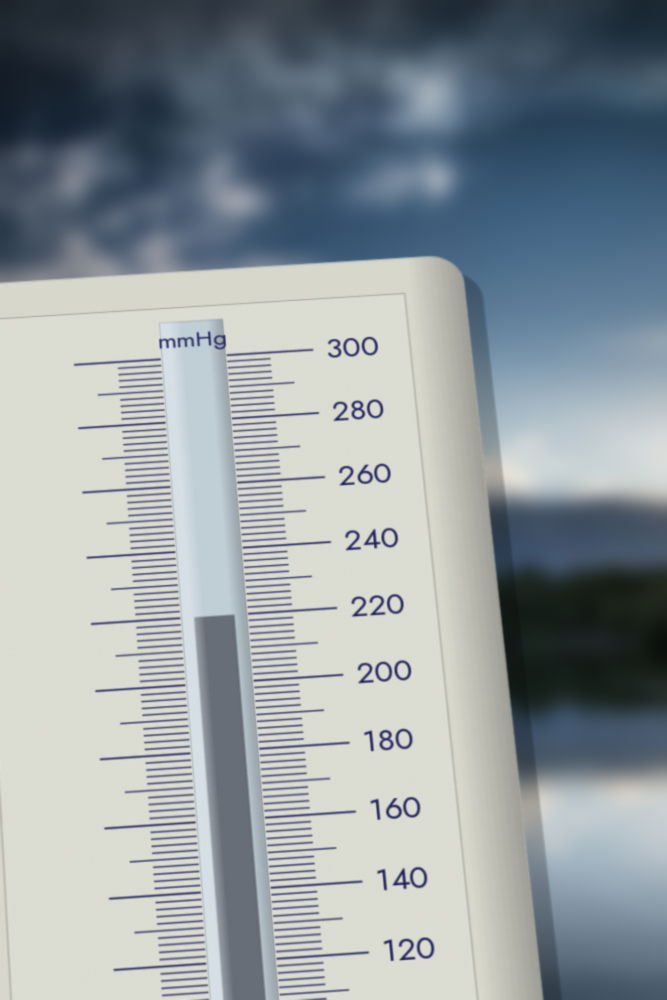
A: mmHg 220
